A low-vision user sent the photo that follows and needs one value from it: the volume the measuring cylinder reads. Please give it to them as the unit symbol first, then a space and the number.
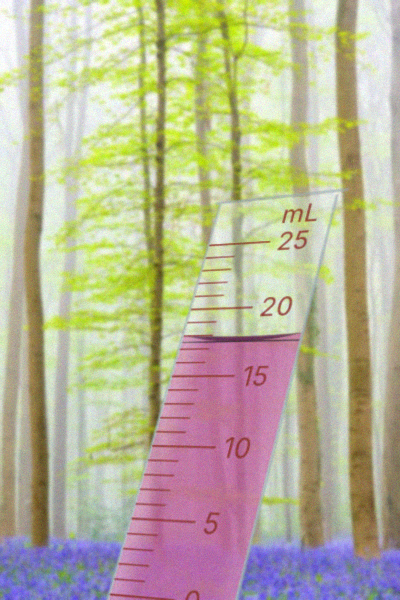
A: mL 17.5
